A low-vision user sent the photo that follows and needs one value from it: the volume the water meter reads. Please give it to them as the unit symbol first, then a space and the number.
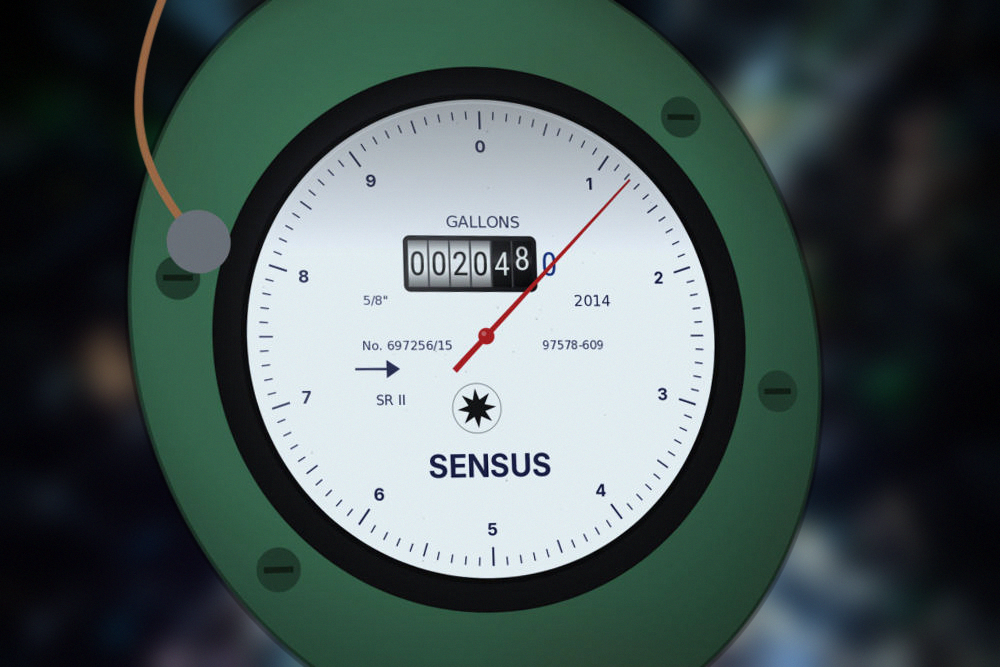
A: gal 20481.2
